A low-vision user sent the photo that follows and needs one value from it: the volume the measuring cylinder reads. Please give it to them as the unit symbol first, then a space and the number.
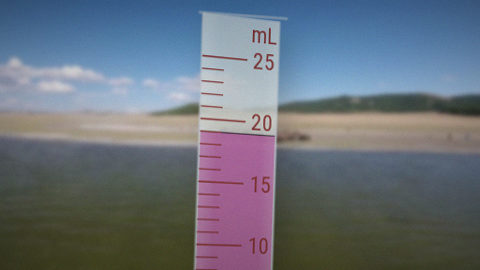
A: mL 19
